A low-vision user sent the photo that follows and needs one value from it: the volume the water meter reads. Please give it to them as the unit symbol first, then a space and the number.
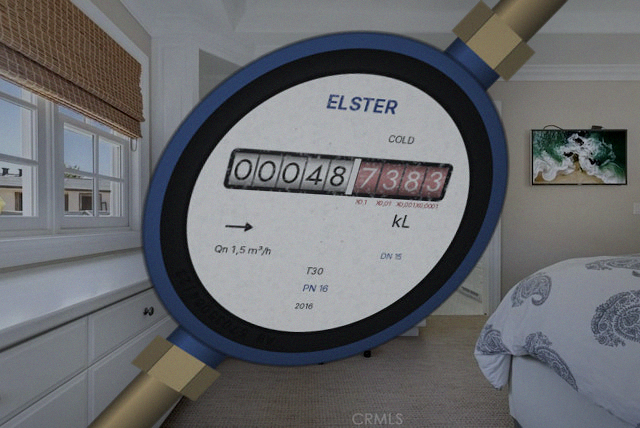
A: kL 48.7383
